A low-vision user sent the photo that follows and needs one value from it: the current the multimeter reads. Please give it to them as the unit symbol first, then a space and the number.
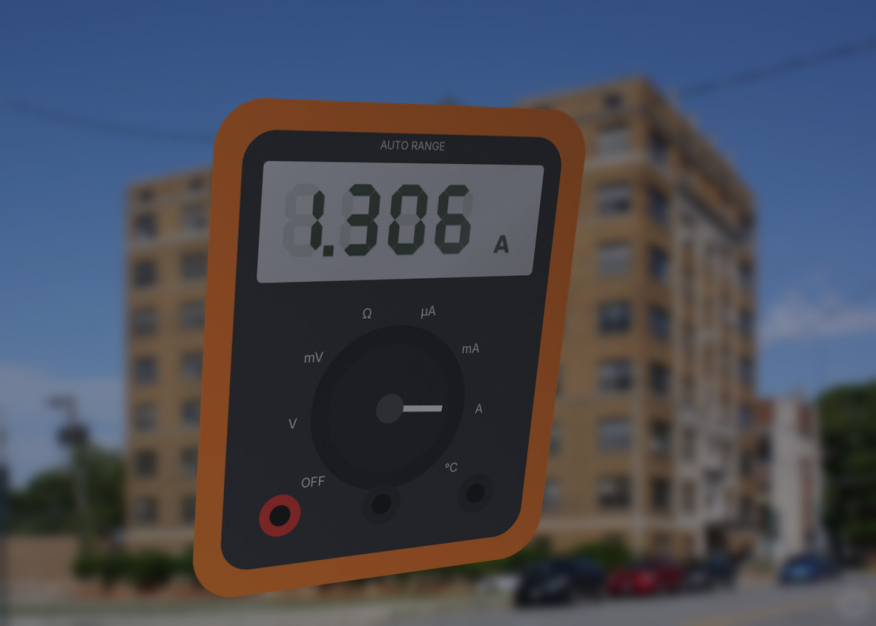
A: A 1.306
